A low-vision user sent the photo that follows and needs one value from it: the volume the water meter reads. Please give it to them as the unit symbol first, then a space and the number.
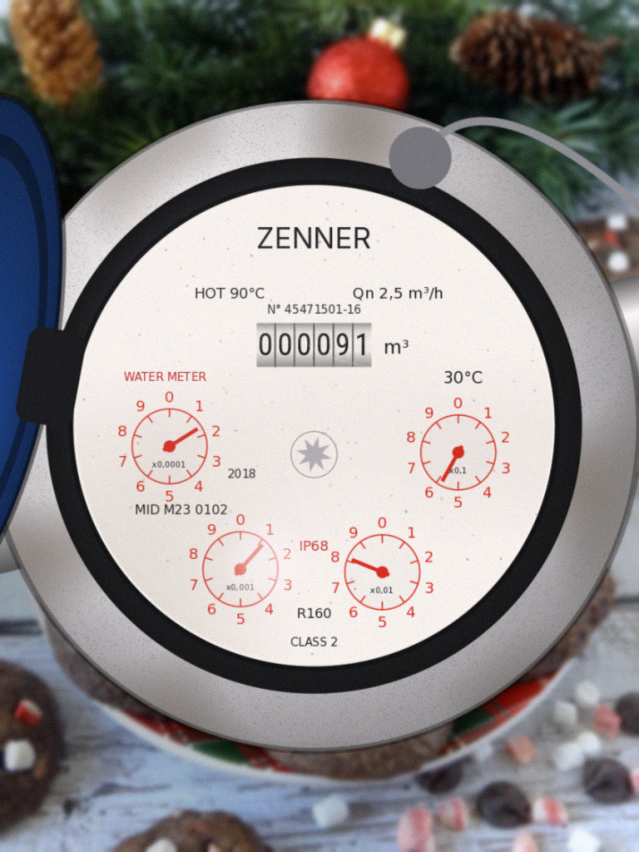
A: m³ 91.5811
